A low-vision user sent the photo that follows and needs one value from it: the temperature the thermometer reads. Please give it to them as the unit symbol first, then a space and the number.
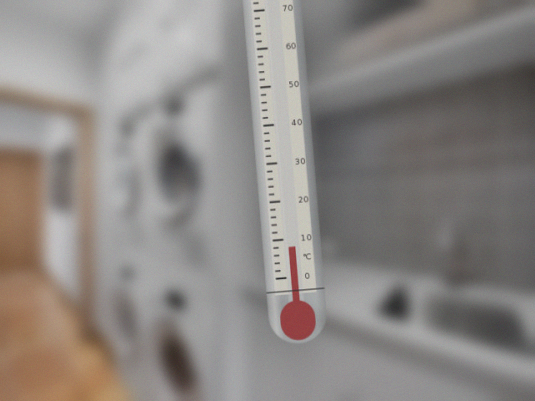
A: °C 8
